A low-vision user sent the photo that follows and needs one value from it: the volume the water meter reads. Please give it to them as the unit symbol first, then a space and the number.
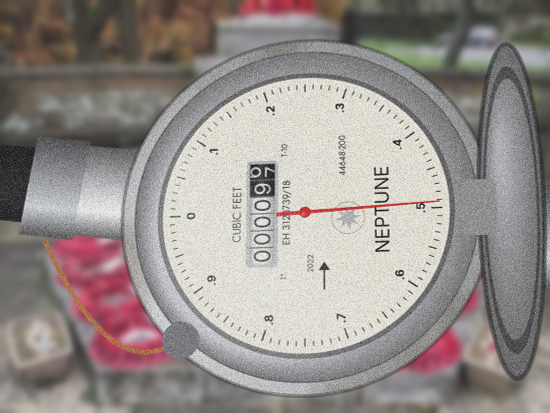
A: ft³ 96.49
